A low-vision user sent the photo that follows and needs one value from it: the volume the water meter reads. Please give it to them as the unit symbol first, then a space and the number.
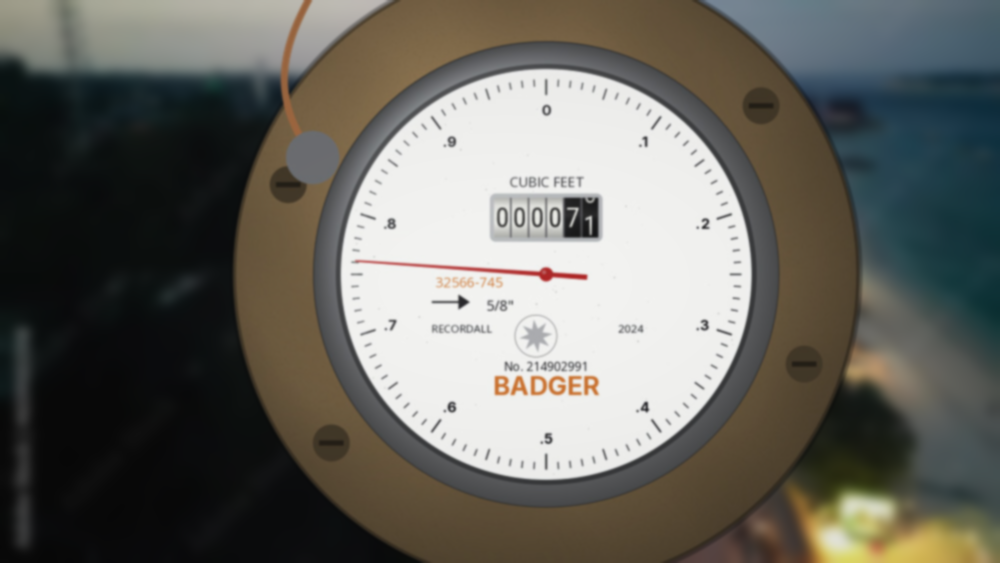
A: ft³ 70.76
